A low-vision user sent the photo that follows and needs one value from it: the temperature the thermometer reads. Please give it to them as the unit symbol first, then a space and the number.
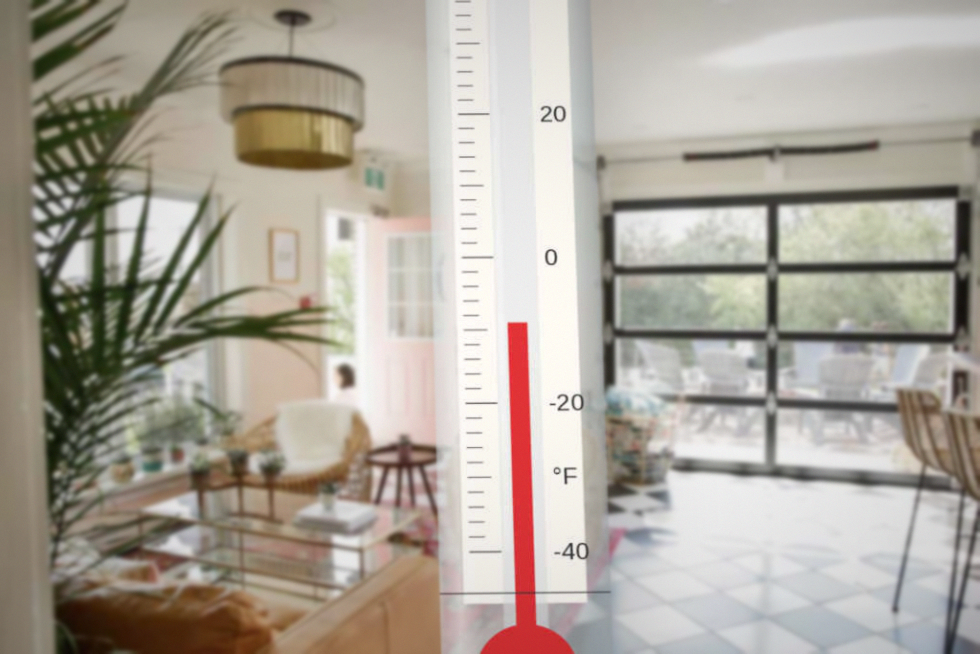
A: °F -9
